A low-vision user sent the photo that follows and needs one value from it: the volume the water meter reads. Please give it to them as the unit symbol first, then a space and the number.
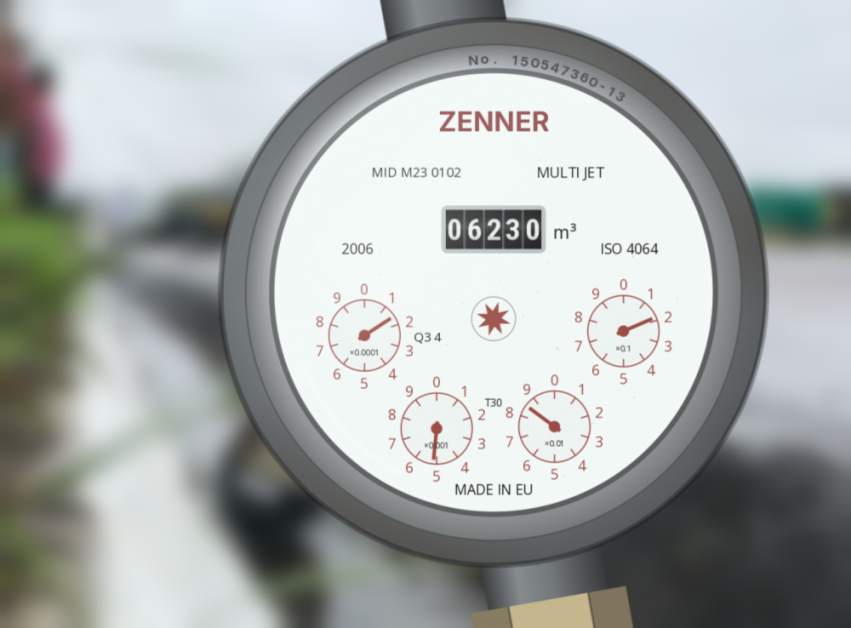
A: m³ 6230.1851
